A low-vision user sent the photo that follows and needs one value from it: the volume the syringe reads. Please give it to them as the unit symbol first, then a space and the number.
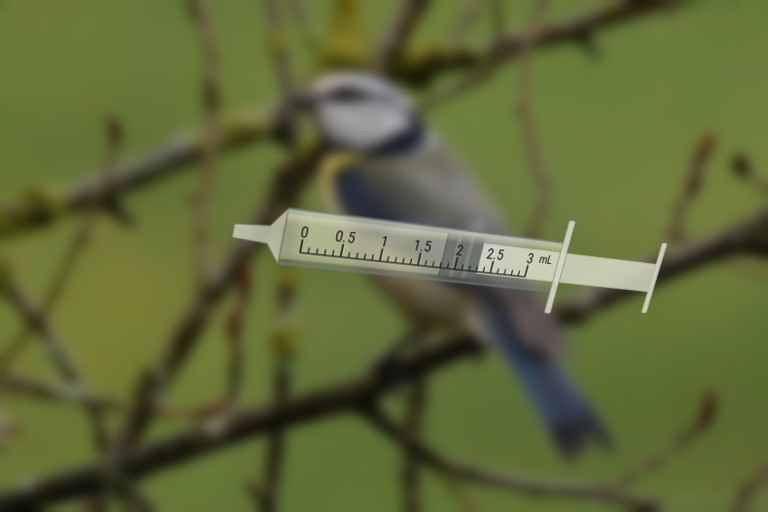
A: mL 1.8
